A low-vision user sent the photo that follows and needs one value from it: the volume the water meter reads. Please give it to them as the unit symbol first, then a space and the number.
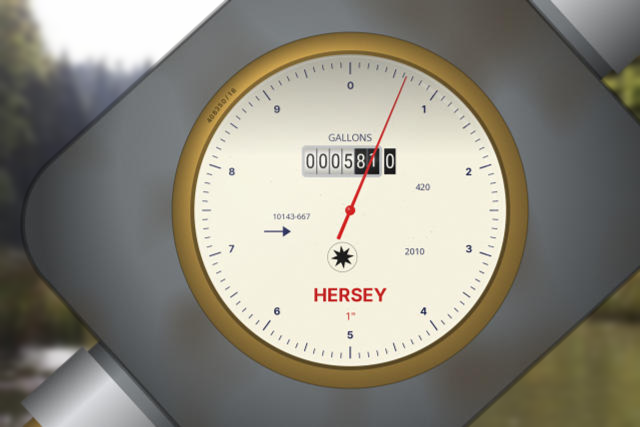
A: gal 5810.6
